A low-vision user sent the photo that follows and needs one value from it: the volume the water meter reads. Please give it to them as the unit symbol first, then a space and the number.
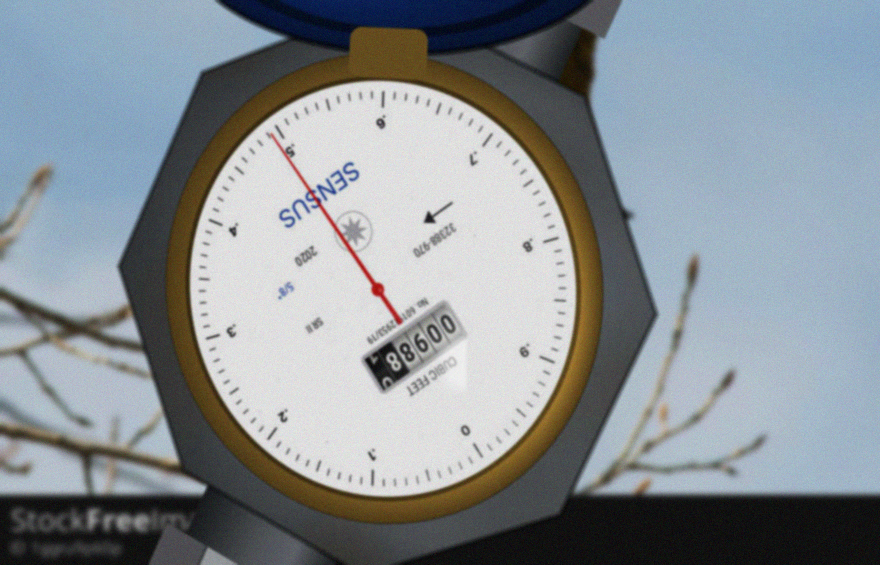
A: ft³ 9880.49
